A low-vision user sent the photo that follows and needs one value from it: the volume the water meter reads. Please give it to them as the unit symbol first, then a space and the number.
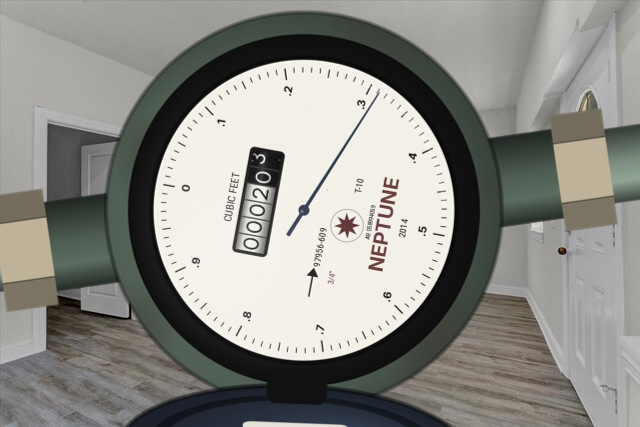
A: ft³ 203.31
